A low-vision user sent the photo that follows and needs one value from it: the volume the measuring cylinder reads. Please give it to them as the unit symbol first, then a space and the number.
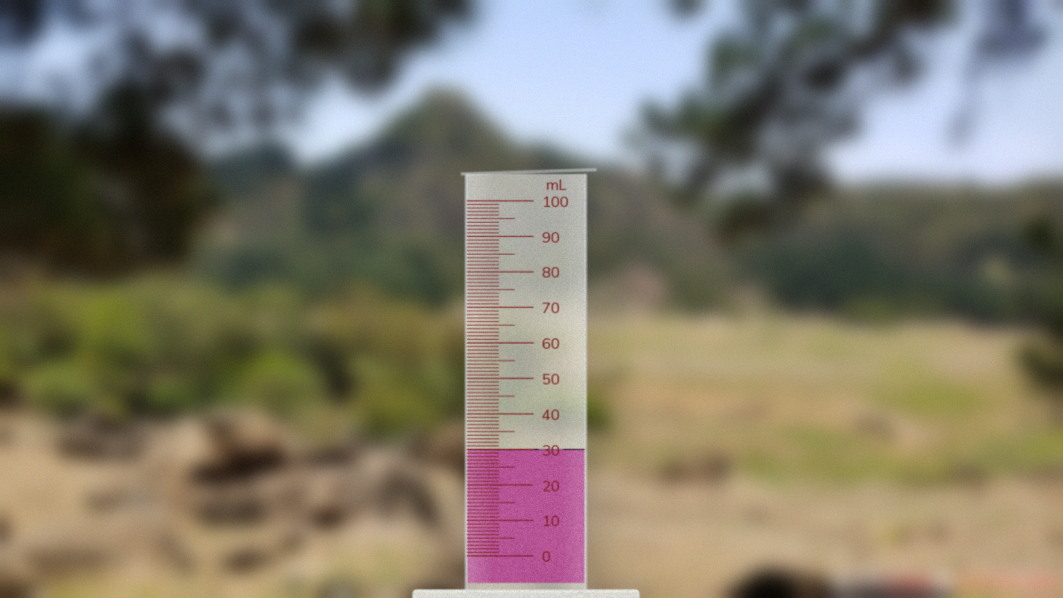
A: mL 30
